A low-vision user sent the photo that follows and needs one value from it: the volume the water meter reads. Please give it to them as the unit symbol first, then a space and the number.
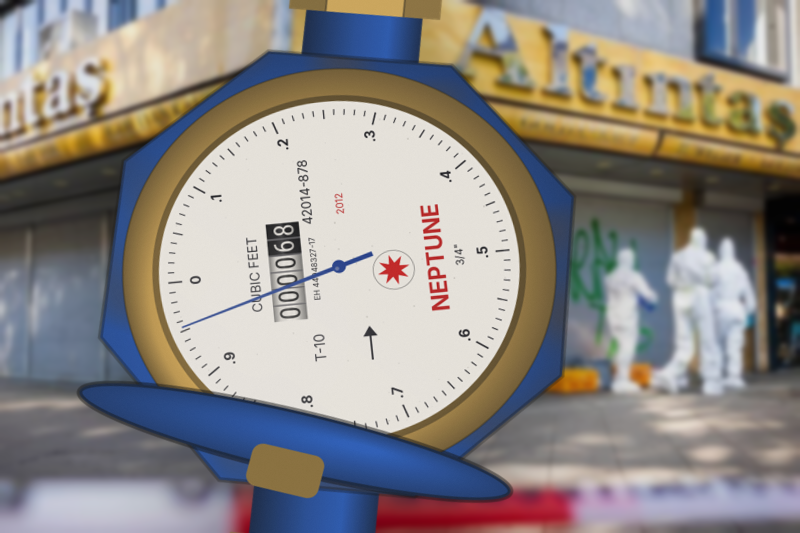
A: ft³ 67.95
